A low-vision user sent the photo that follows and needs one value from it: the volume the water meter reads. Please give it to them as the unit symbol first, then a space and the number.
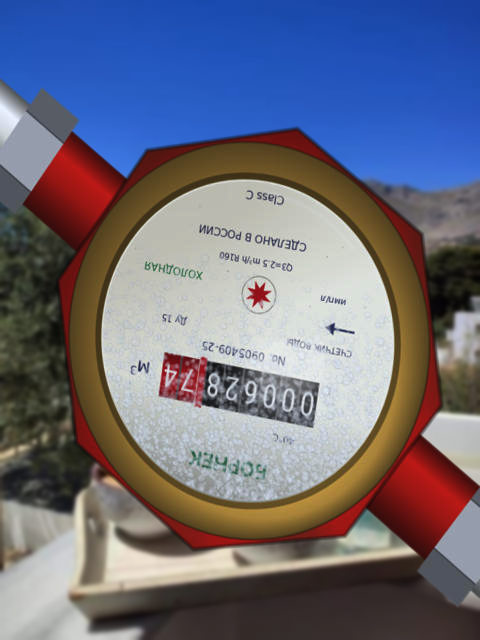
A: m³ 628.74
